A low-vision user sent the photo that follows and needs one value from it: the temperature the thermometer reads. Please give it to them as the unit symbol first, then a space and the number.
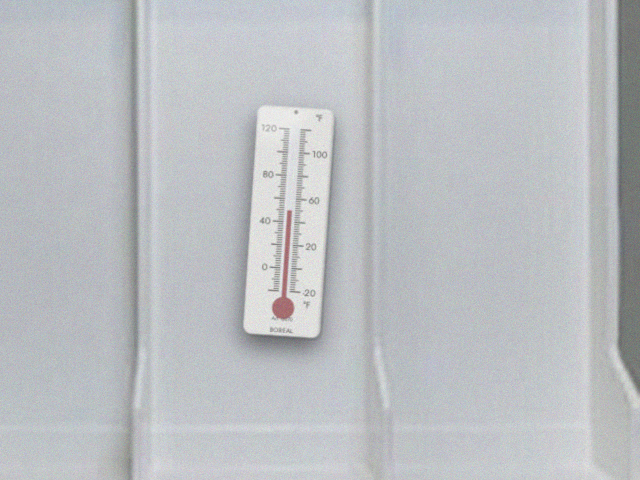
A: °F 50
